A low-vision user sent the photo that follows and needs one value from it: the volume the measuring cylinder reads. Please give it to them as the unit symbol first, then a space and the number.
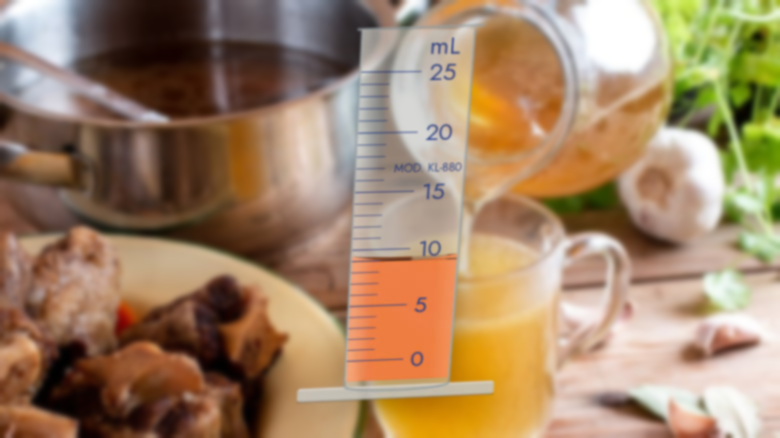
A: mL 9
